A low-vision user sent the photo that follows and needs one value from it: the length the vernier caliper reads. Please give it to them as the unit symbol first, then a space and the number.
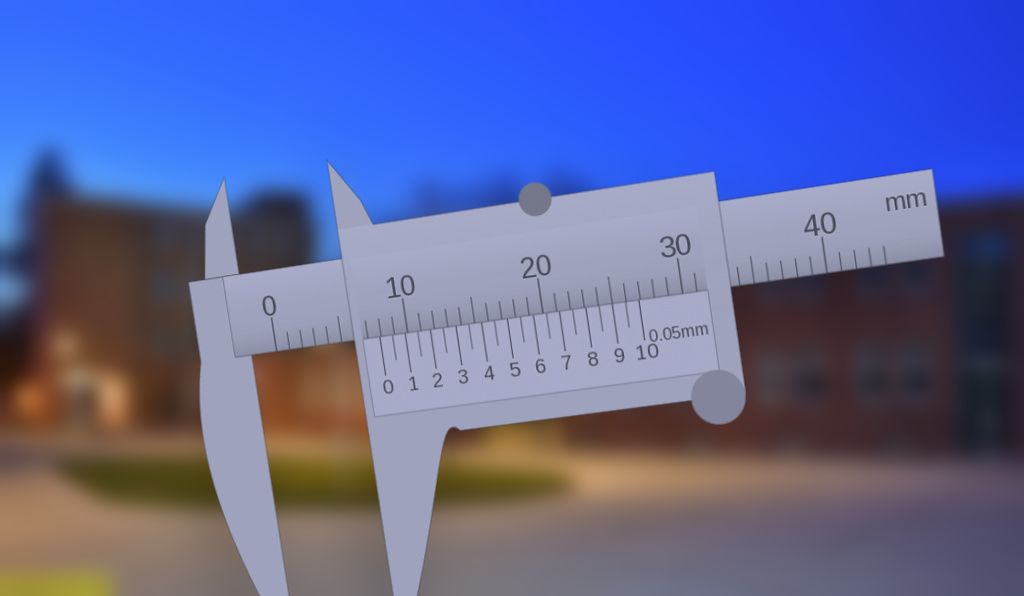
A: mm 7.9
